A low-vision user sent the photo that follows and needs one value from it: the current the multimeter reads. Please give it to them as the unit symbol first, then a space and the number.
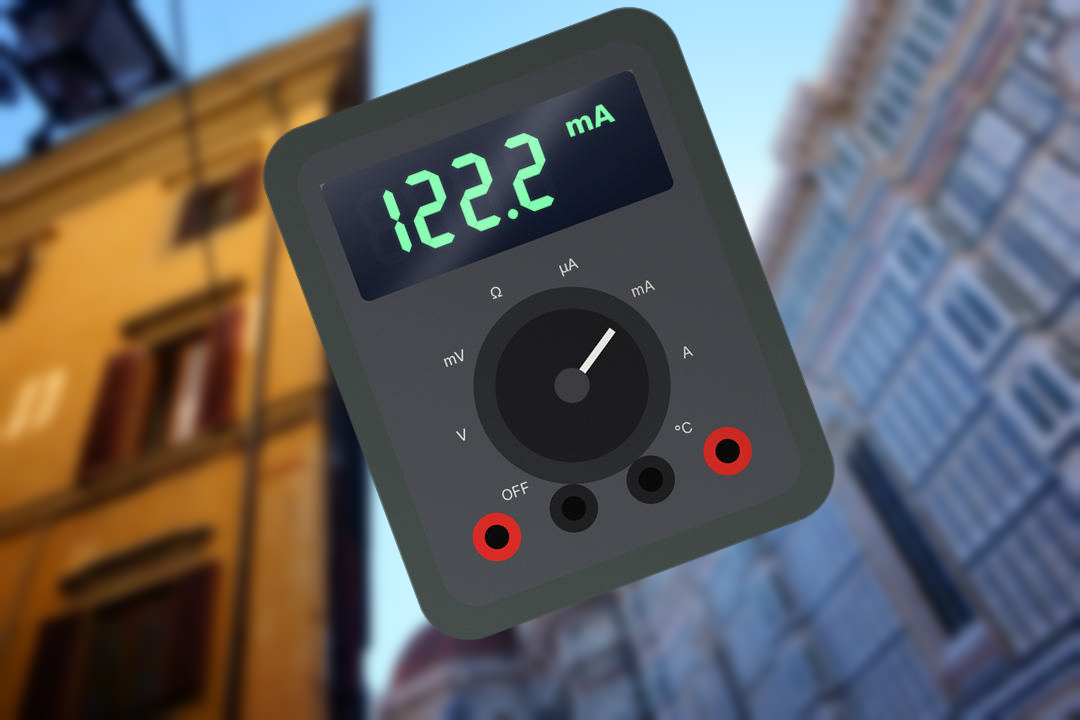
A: mA 122.2
